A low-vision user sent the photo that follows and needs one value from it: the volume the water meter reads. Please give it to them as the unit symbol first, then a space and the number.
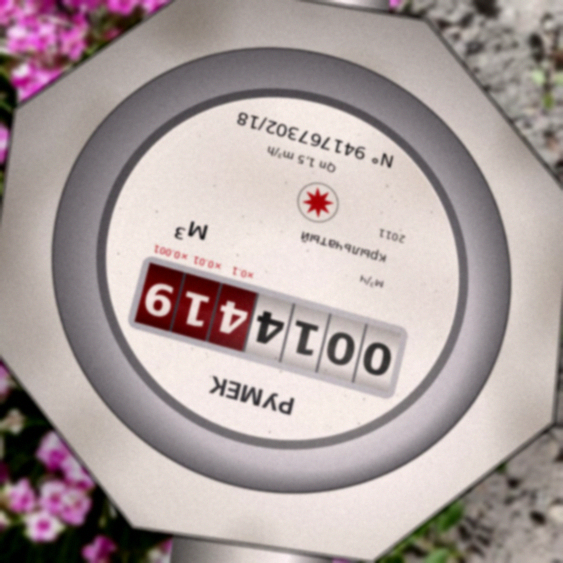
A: m³ 14.419
